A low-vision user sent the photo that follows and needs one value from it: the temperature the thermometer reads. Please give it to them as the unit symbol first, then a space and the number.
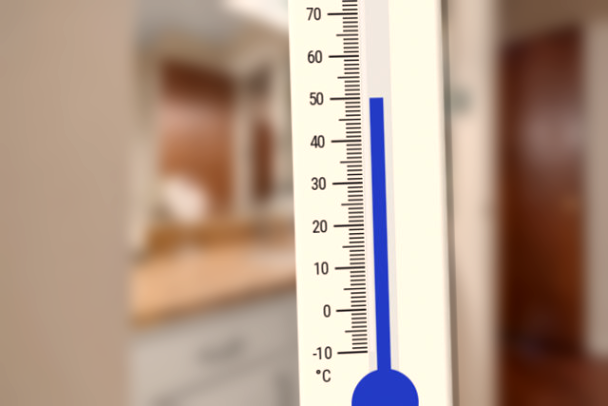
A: °C 50
